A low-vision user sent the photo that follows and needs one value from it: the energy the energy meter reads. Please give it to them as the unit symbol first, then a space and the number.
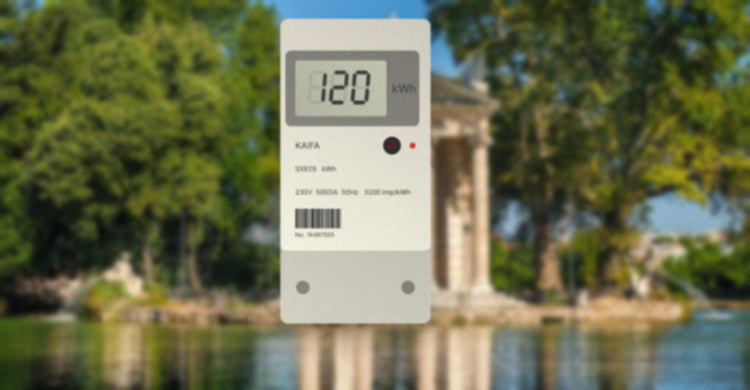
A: kWh 120
